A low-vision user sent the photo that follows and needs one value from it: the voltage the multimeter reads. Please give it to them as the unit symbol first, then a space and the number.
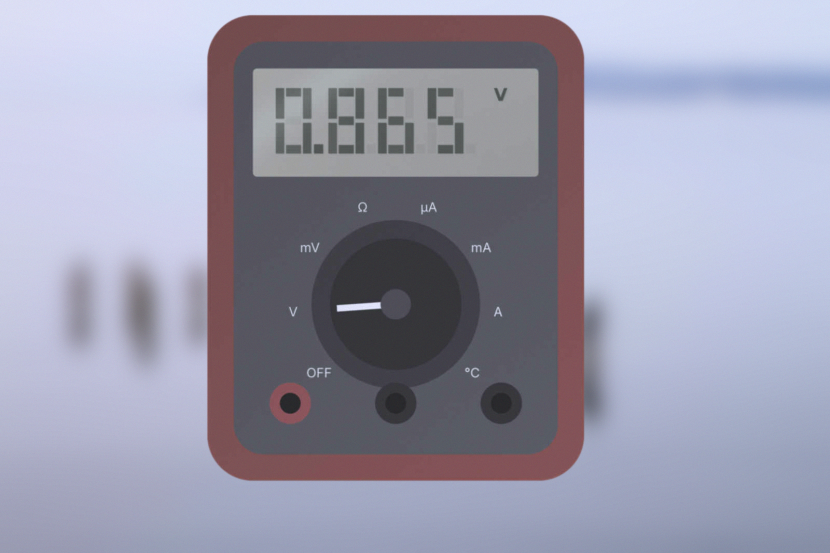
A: V 0.865
